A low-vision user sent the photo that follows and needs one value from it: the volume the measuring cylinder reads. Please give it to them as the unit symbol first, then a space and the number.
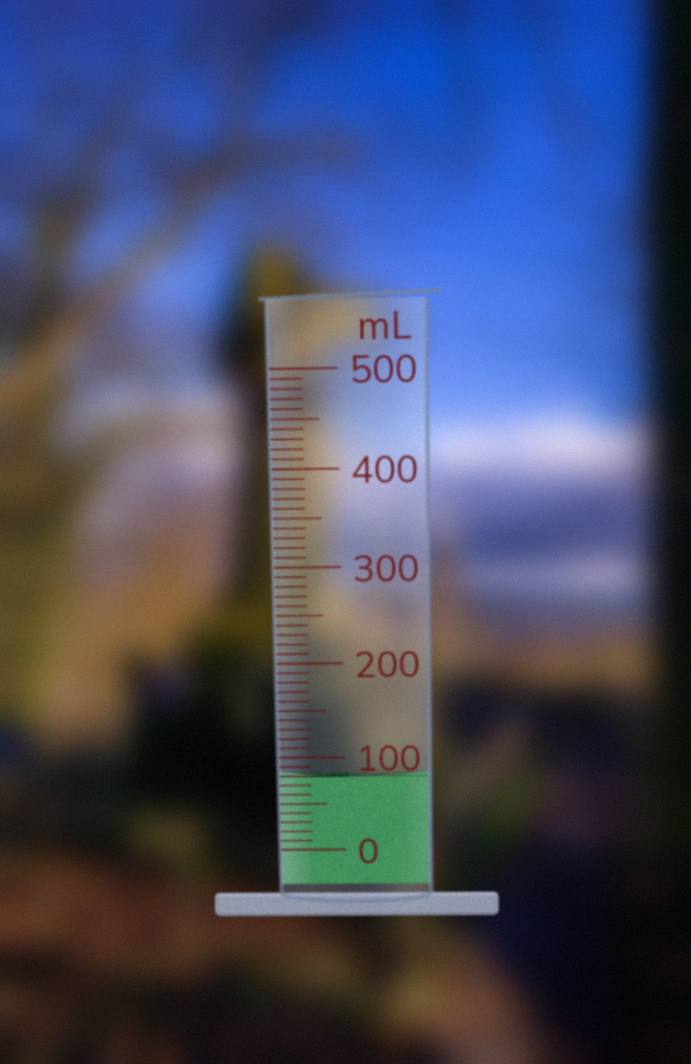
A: mL 80
